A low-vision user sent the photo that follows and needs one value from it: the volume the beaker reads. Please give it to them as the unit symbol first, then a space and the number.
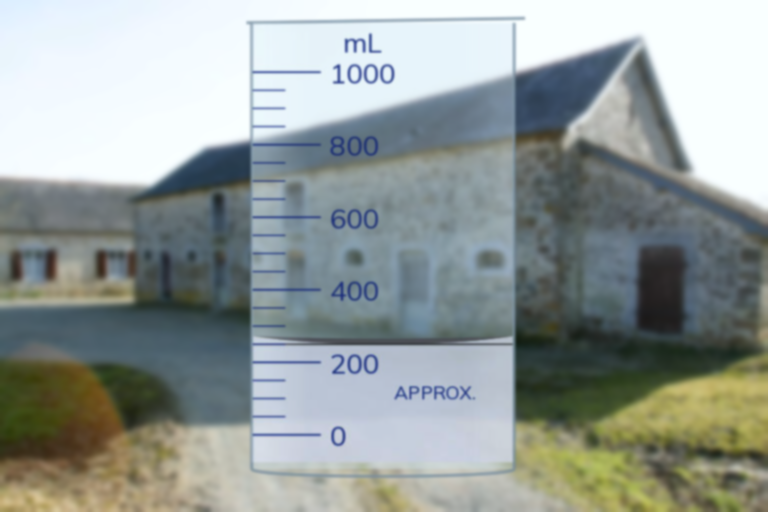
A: mL 250
